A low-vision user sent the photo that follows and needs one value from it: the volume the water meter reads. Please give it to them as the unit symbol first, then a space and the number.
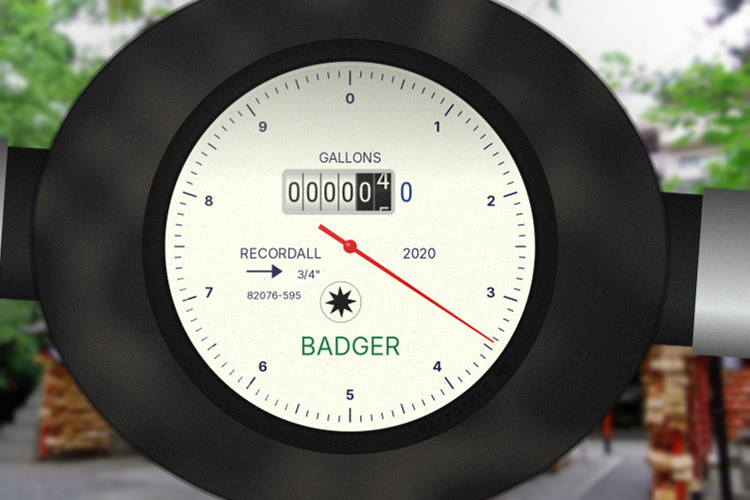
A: gal 43.4
